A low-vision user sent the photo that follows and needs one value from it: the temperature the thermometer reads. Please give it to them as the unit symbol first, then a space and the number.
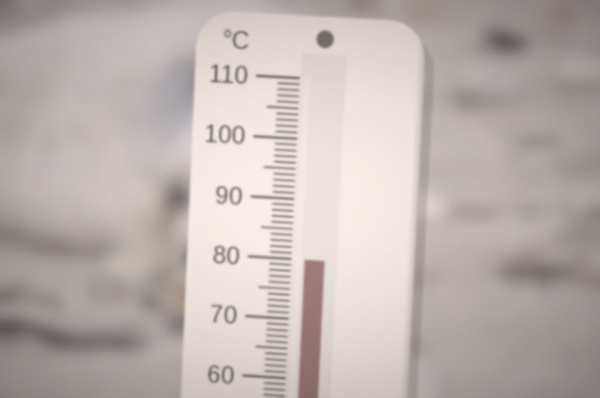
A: °C 80
